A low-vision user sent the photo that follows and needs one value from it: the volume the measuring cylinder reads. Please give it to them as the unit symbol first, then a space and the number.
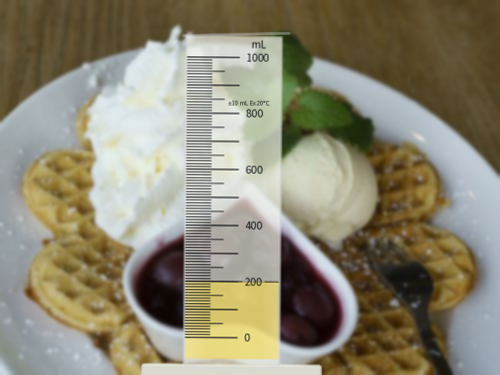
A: mL 200
